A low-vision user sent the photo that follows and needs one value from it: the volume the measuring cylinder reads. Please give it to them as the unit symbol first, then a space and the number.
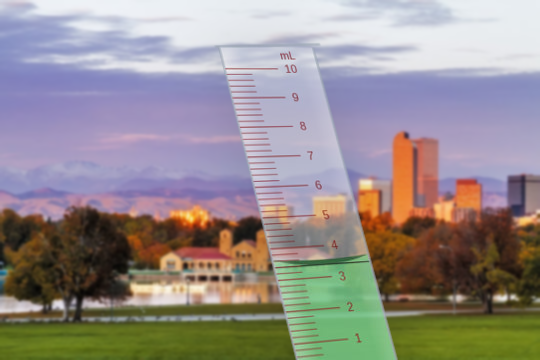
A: mL 3.4
